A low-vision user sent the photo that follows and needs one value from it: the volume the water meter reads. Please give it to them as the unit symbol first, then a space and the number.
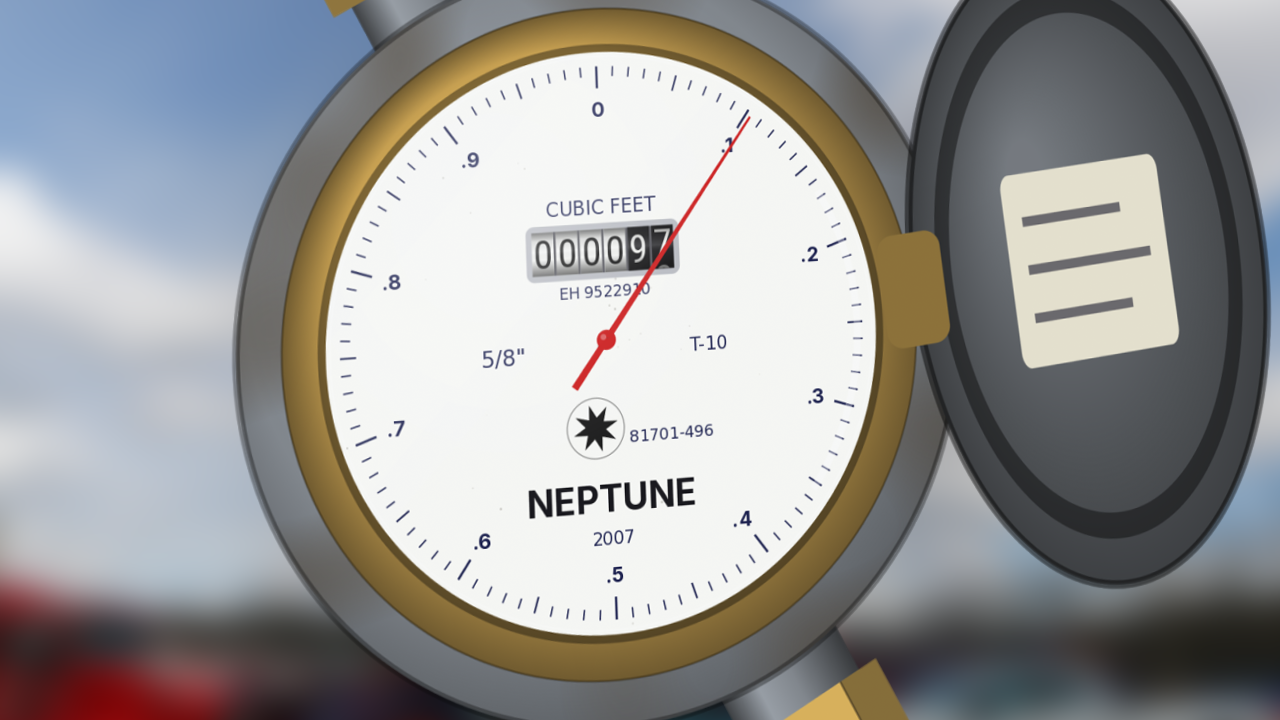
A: ft³ 97.10
